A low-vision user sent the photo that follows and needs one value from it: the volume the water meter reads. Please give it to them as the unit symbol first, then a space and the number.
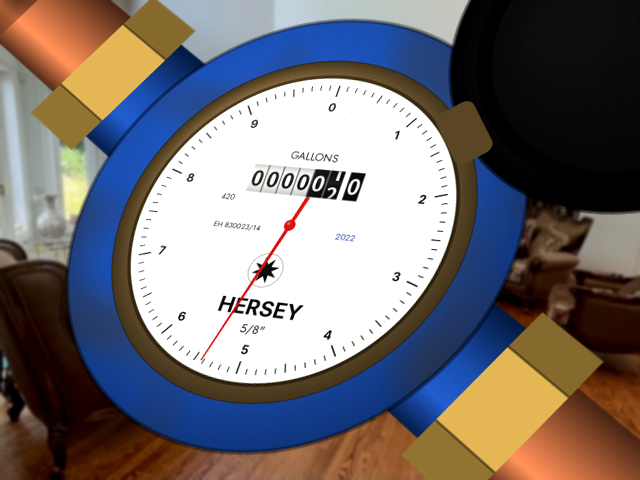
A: gal 15.4
